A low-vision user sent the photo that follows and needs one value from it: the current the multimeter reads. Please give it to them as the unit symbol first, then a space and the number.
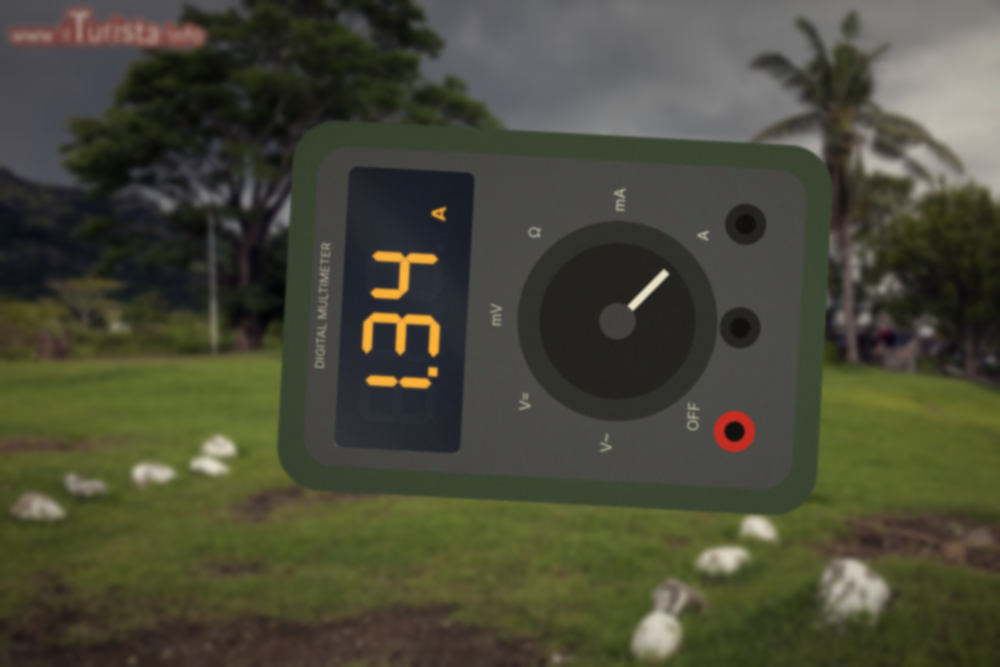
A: A 1.34
